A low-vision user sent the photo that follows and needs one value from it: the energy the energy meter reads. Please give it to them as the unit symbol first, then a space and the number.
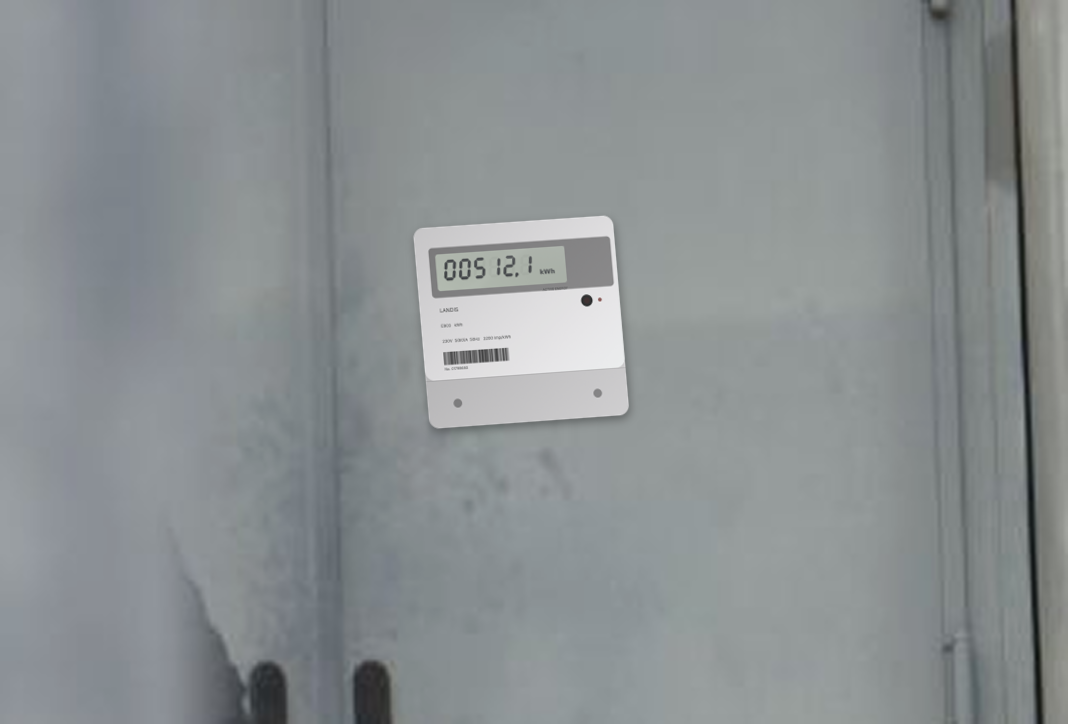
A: kWh 512.1
